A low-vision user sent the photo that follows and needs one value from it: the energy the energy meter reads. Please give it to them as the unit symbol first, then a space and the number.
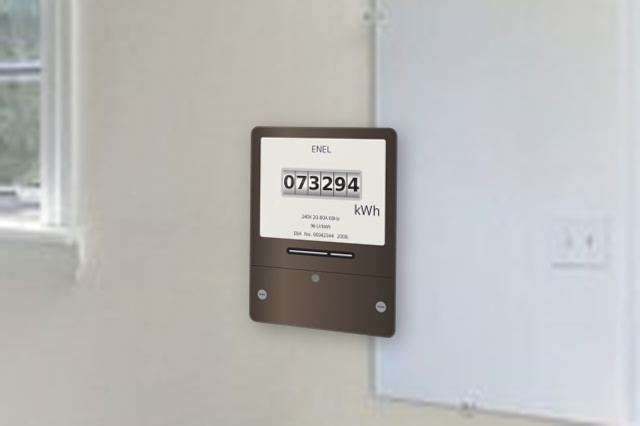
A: kWh 73294
